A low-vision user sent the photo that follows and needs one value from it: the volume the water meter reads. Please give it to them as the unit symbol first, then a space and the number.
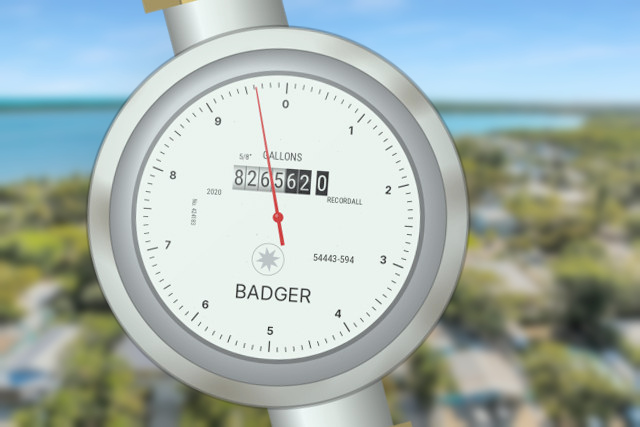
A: gal 8265619.6
